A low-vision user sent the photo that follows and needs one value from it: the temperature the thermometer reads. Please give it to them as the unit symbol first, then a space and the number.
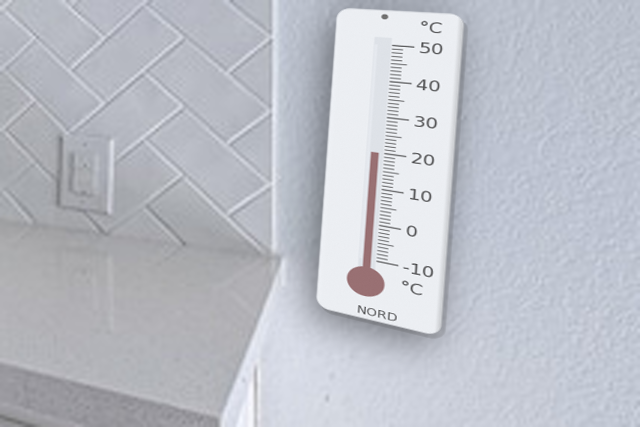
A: °C 20
